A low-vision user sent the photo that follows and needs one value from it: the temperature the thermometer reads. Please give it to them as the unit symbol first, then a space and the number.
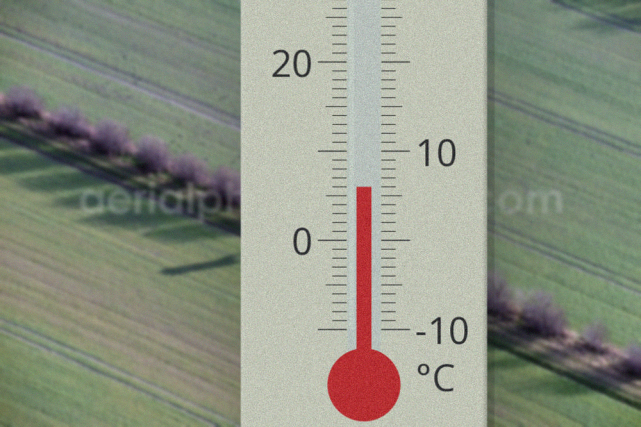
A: °C 6
